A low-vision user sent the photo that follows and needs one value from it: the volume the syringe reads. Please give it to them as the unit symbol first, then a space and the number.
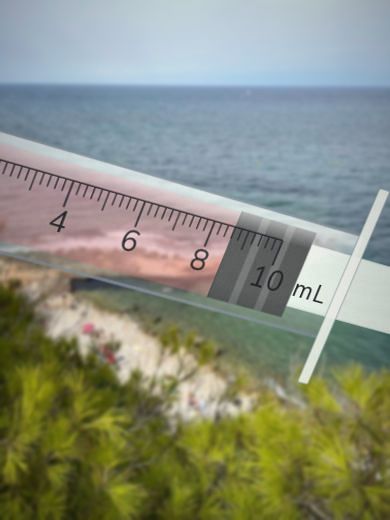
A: mL 8.6
